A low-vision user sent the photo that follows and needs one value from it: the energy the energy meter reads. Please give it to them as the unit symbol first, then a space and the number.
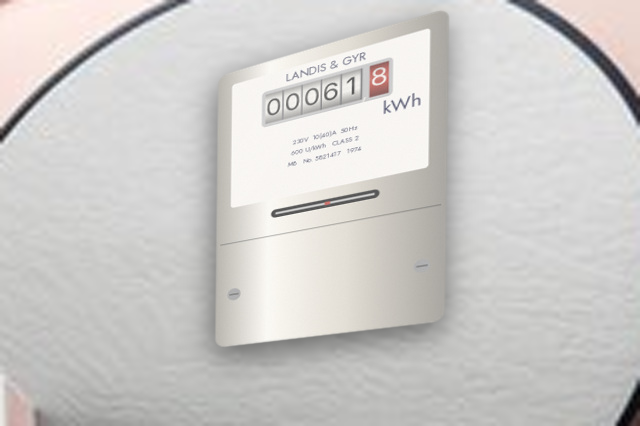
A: kWh 61.8
